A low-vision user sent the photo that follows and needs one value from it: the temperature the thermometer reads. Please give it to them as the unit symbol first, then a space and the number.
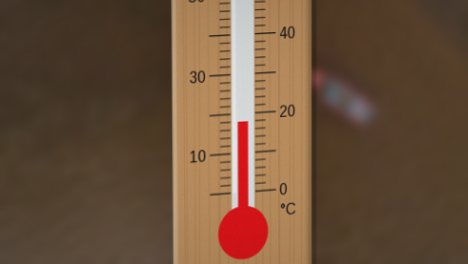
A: °C 18
